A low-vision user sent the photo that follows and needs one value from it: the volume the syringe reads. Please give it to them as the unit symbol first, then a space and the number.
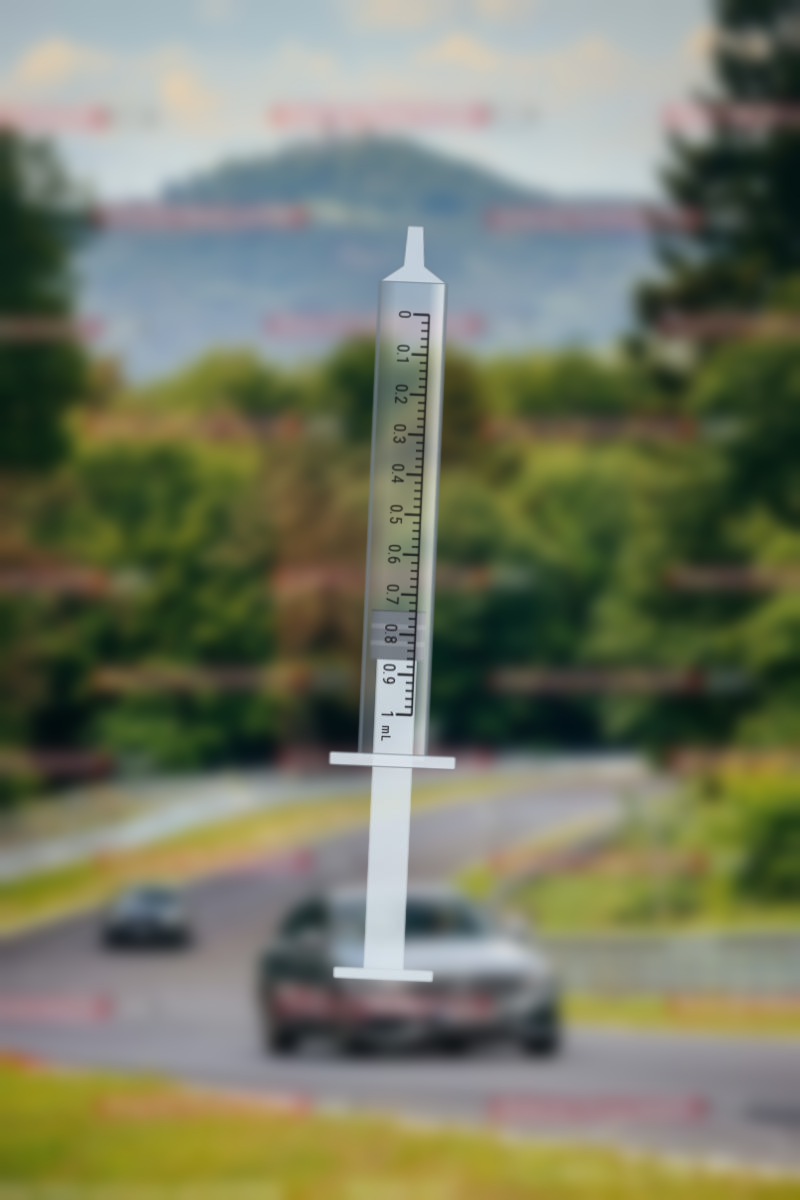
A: mL 0.74
